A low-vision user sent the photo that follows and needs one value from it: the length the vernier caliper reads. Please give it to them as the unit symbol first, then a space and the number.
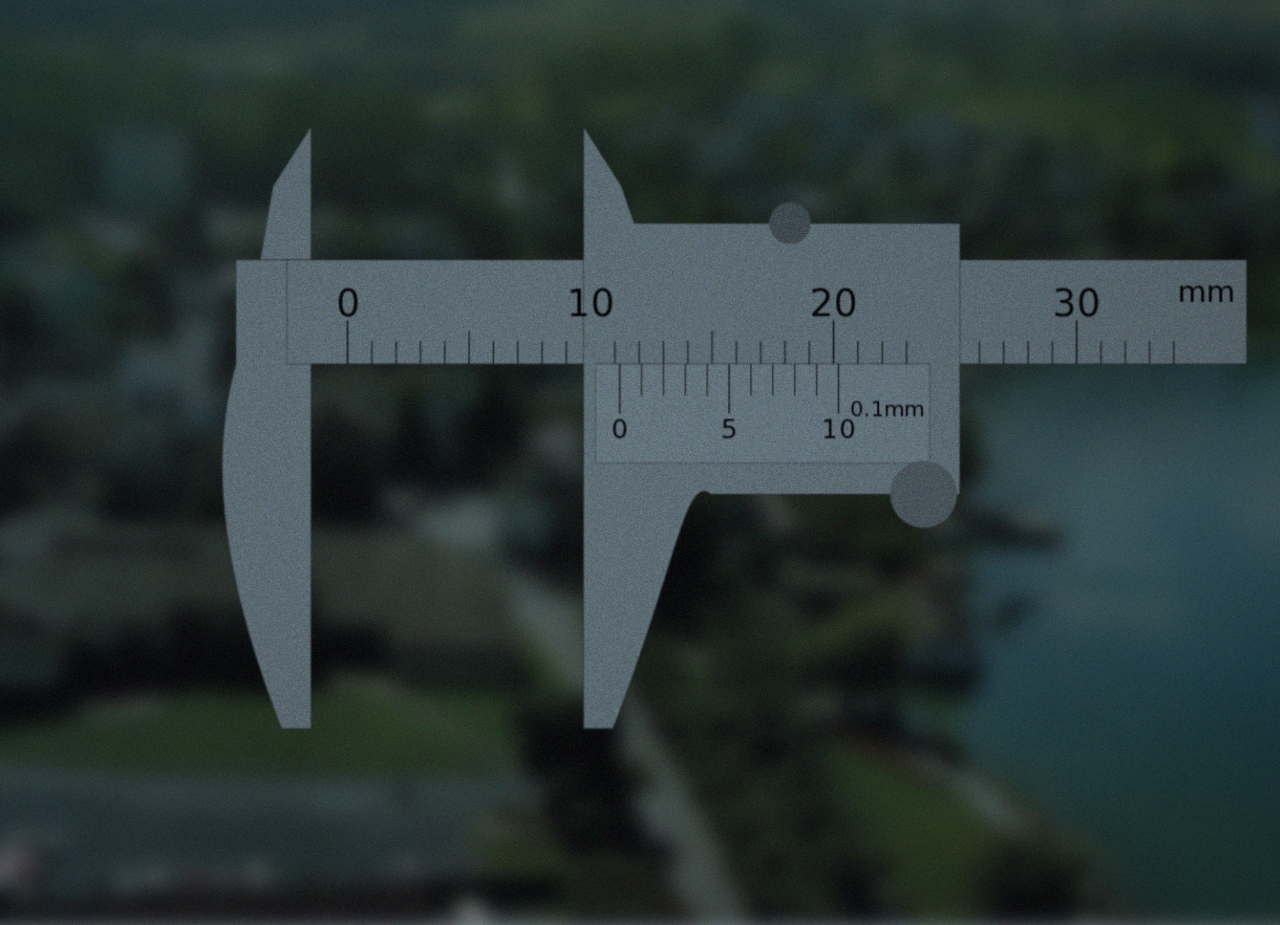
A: mm 11.2
